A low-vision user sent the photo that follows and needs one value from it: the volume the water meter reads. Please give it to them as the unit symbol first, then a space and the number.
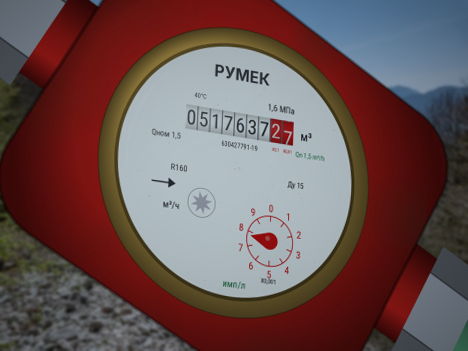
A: m³ 517637.267
